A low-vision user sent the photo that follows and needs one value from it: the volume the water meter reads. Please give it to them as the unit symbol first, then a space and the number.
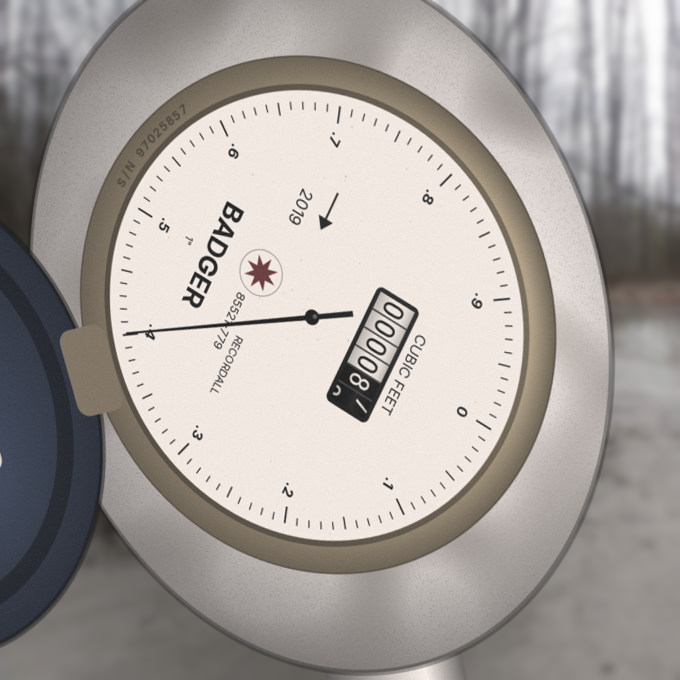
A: ft³ 87.40
